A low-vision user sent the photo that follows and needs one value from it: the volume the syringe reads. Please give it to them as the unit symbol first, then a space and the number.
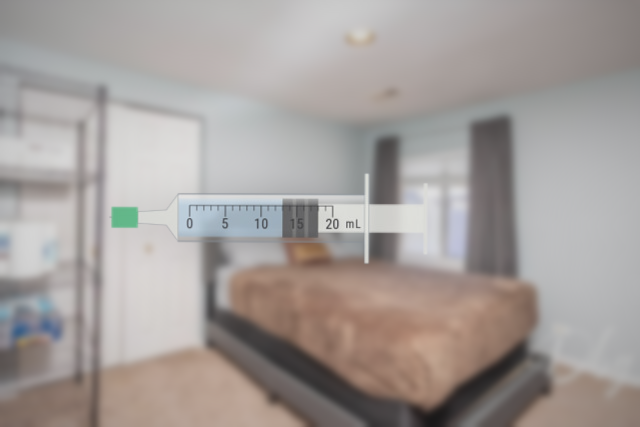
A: mL 13
